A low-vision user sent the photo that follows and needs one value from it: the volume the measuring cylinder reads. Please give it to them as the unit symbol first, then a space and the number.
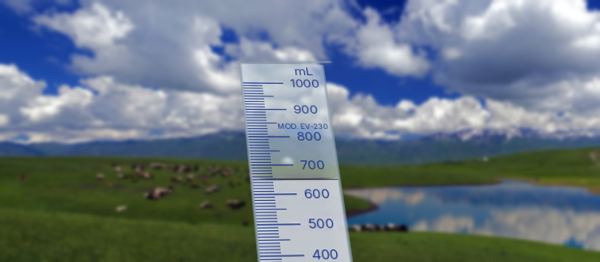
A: mL 650
